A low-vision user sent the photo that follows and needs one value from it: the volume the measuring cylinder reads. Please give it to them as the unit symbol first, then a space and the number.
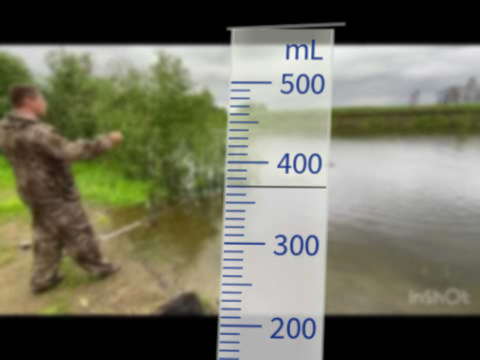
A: mL 370
